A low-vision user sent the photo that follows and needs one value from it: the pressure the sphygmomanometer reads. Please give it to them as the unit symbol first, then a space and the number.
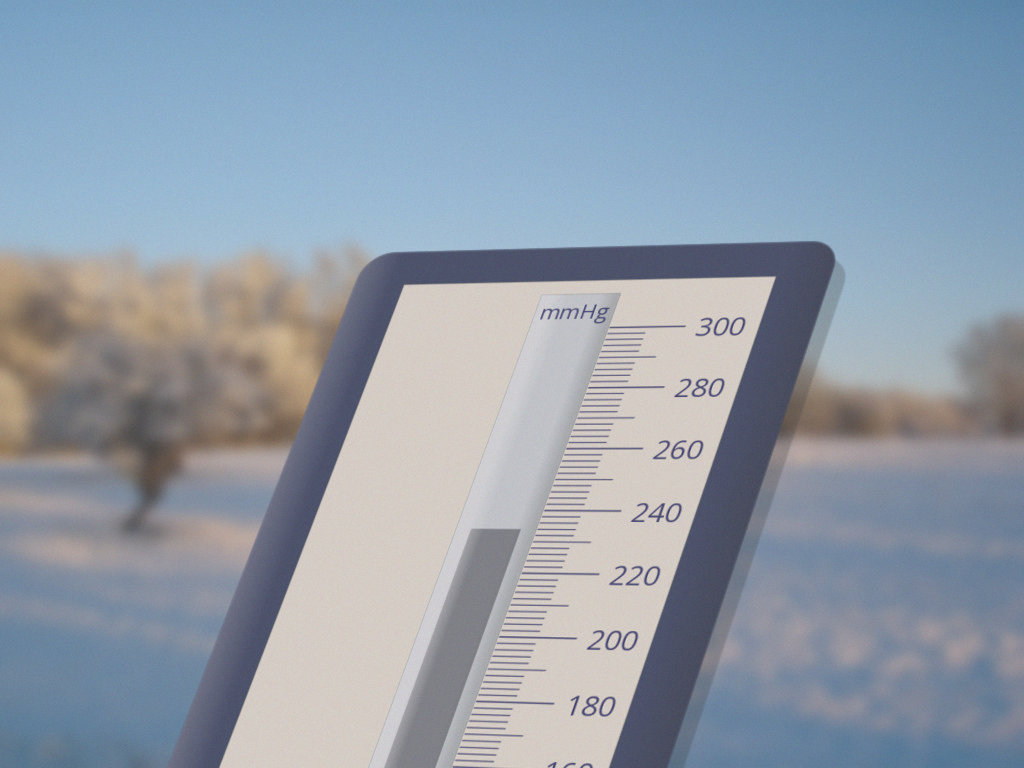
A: mmHg 234
